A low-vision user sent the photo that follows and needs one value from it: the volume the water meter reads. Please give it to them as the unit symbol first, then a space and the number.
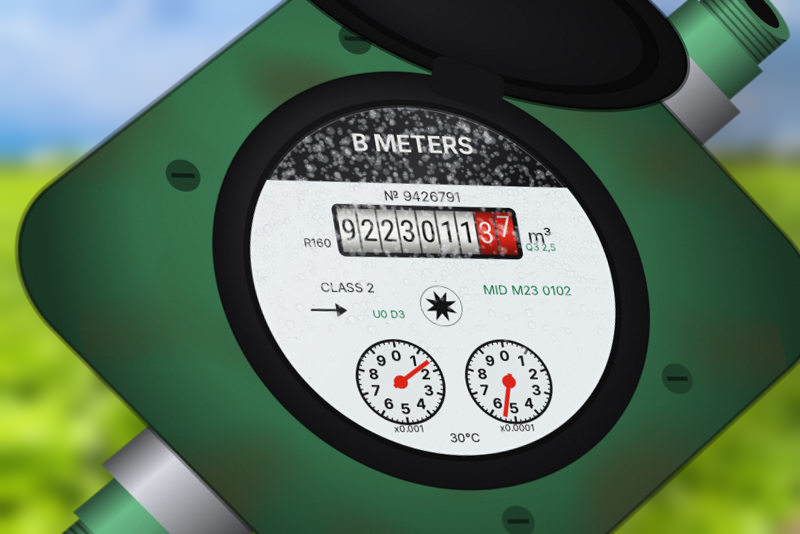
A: m³ 9223011.3715
